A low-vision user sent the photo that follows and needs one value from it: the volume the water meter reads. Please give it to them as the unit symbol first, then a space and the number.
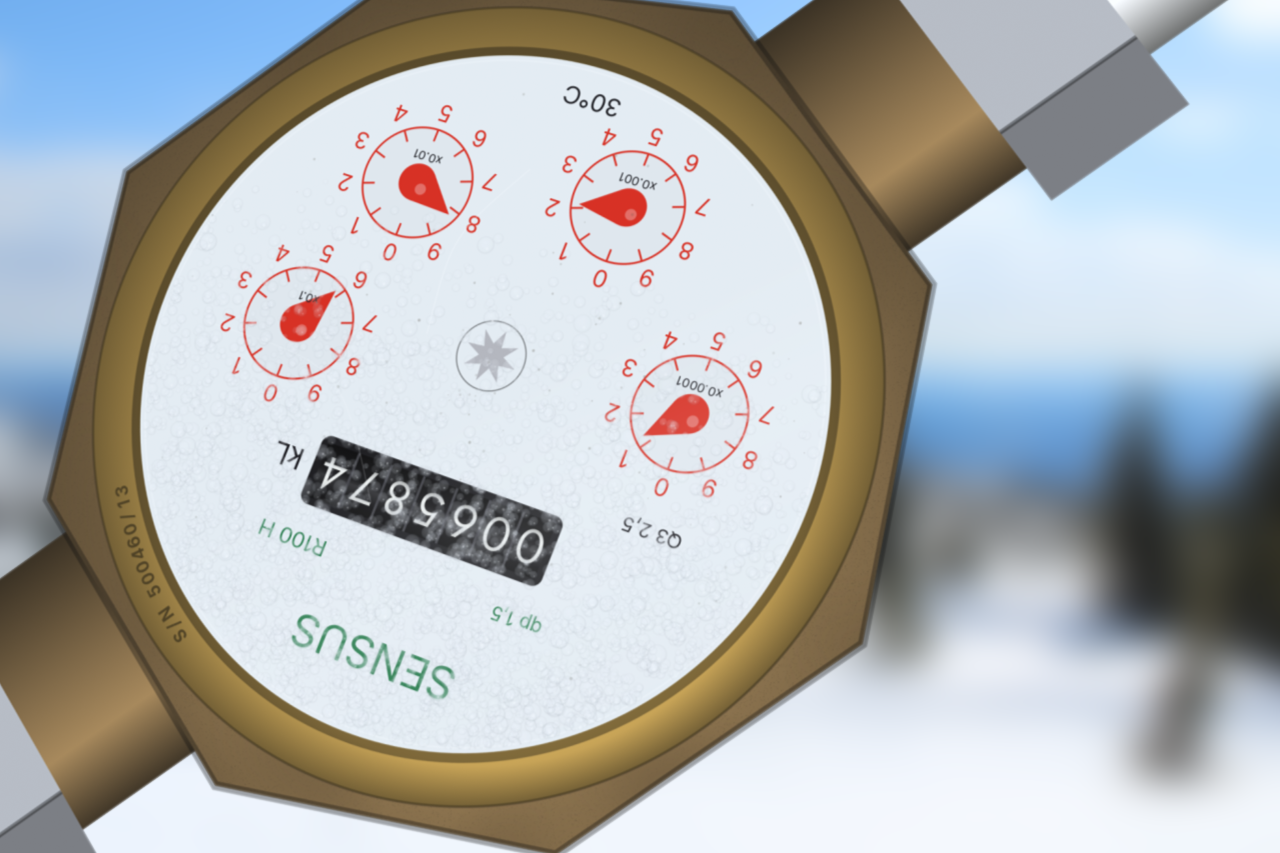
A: kL 65874.5821
